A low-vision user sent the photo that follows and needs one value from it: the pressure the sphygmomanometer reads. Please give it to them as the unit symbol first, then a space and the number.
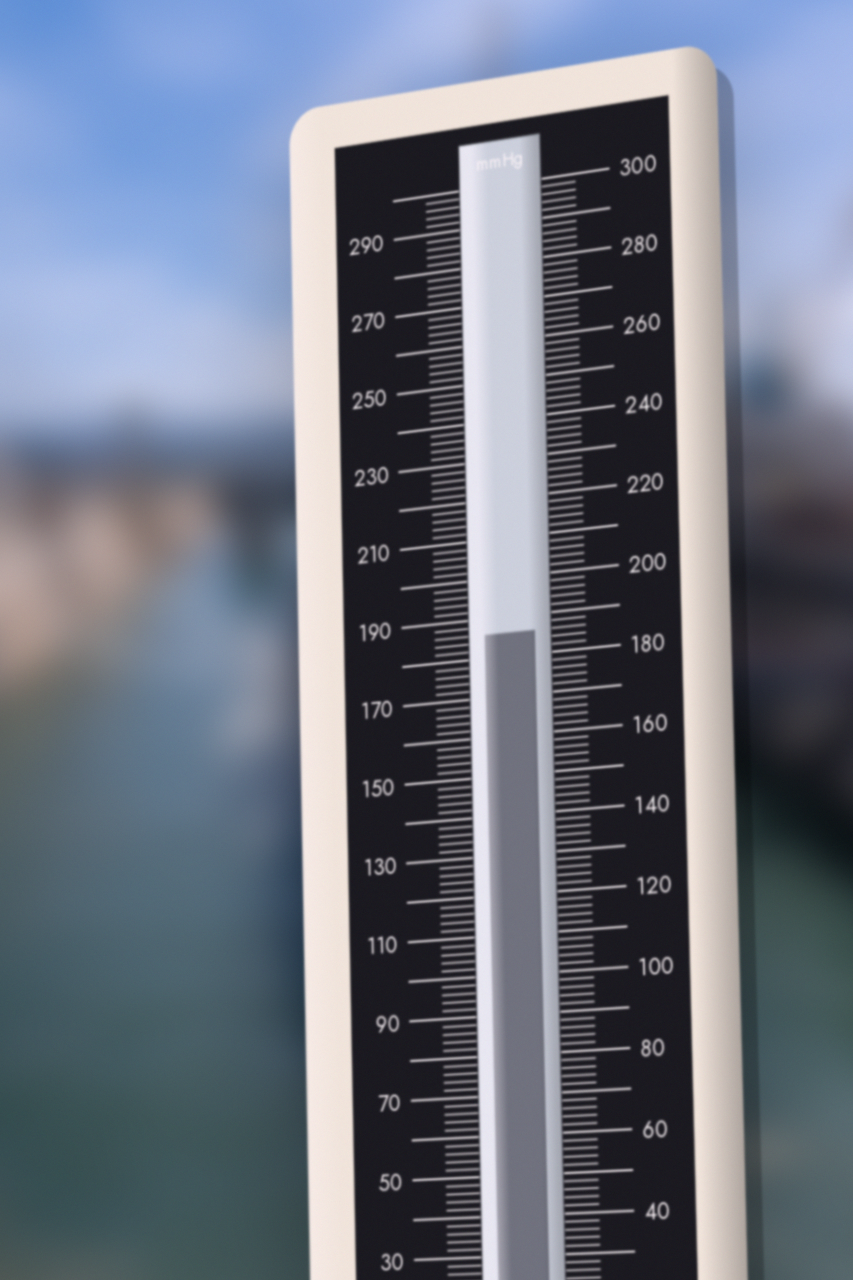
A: mmHg 186
